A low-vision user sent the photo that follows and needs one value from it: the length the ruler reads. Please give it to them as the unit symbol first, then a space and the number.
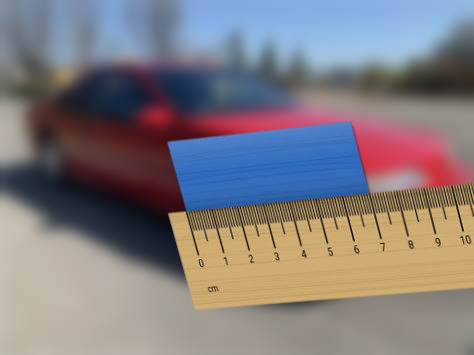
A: cm 7
